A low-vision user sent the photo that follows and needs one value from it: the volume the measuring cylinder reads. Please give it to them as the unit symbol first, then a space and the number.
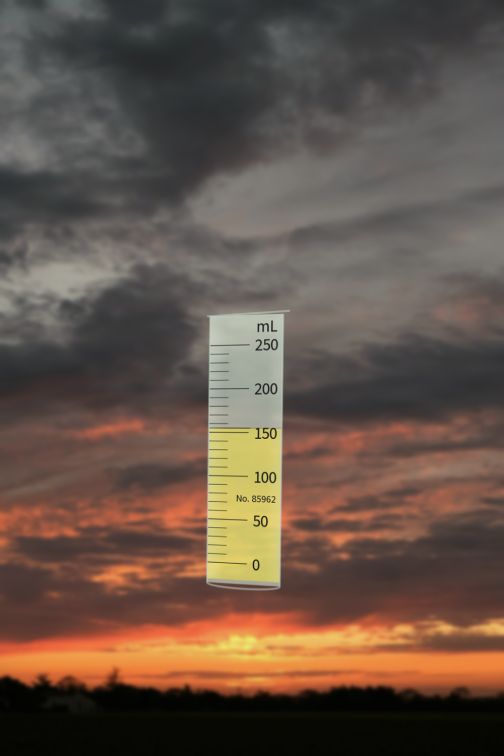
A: mL 155
